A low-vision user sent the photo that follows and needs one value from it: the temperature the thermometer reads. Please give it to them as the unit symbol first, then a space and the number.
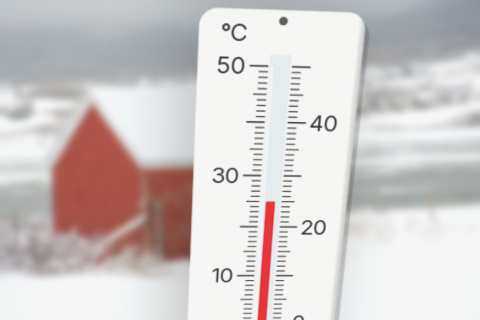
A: °C 25
